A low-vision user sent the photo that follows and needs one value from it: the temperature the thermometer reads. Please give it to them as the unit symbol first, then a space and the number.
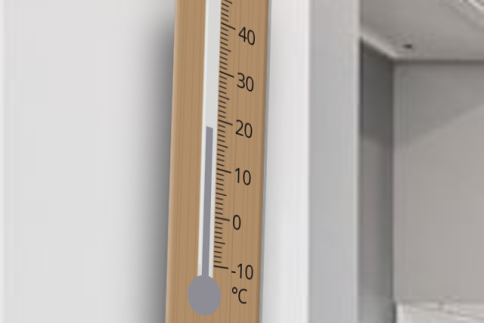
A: °C 18
